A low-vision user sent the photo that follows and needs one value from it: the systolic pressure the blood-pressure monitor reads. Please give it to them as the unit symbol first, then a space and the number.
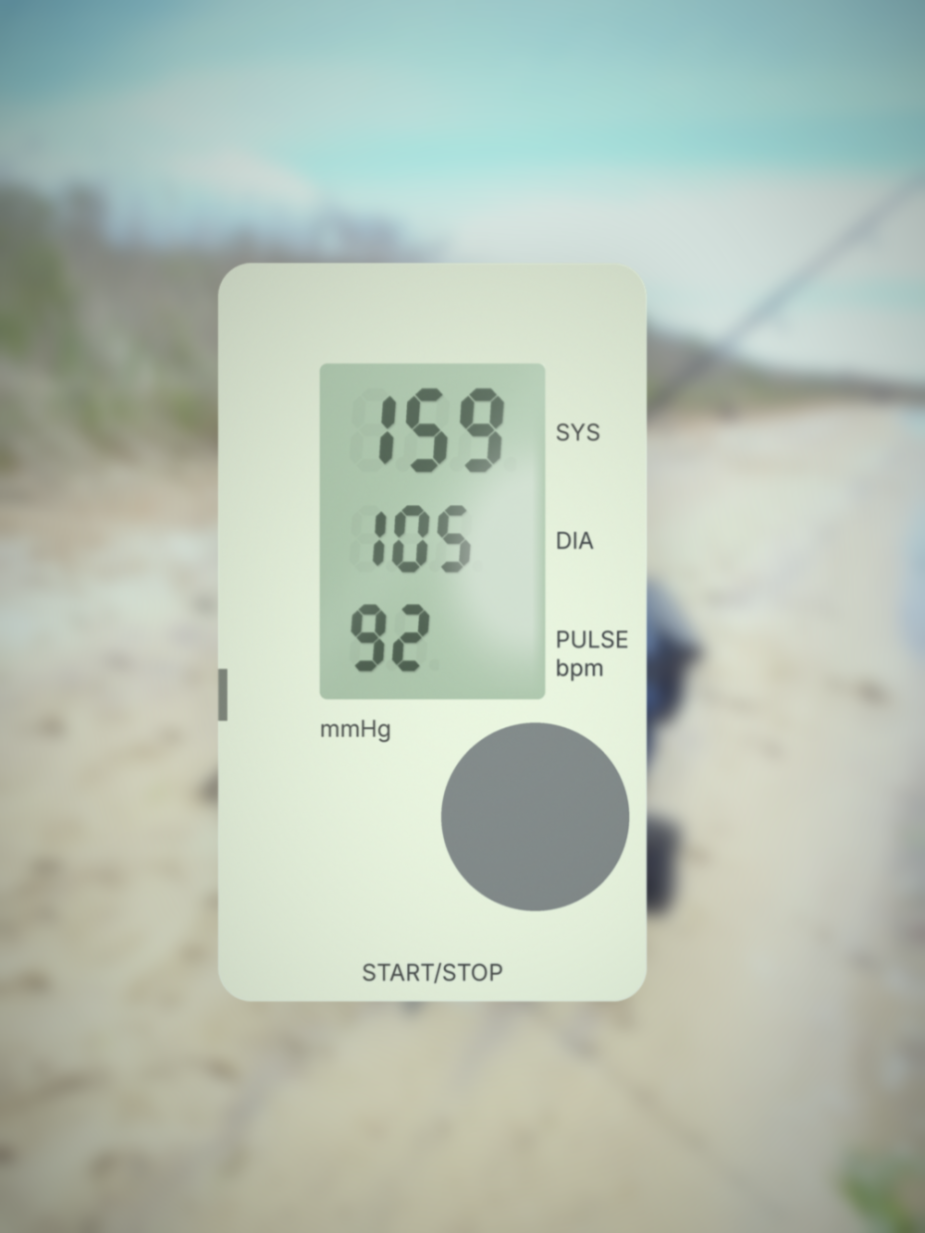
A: mmHg 159
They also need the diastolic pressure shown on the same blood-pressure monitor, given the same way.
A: mmHg 105
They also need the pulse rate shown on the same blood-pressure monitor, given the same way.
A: bpm 92
